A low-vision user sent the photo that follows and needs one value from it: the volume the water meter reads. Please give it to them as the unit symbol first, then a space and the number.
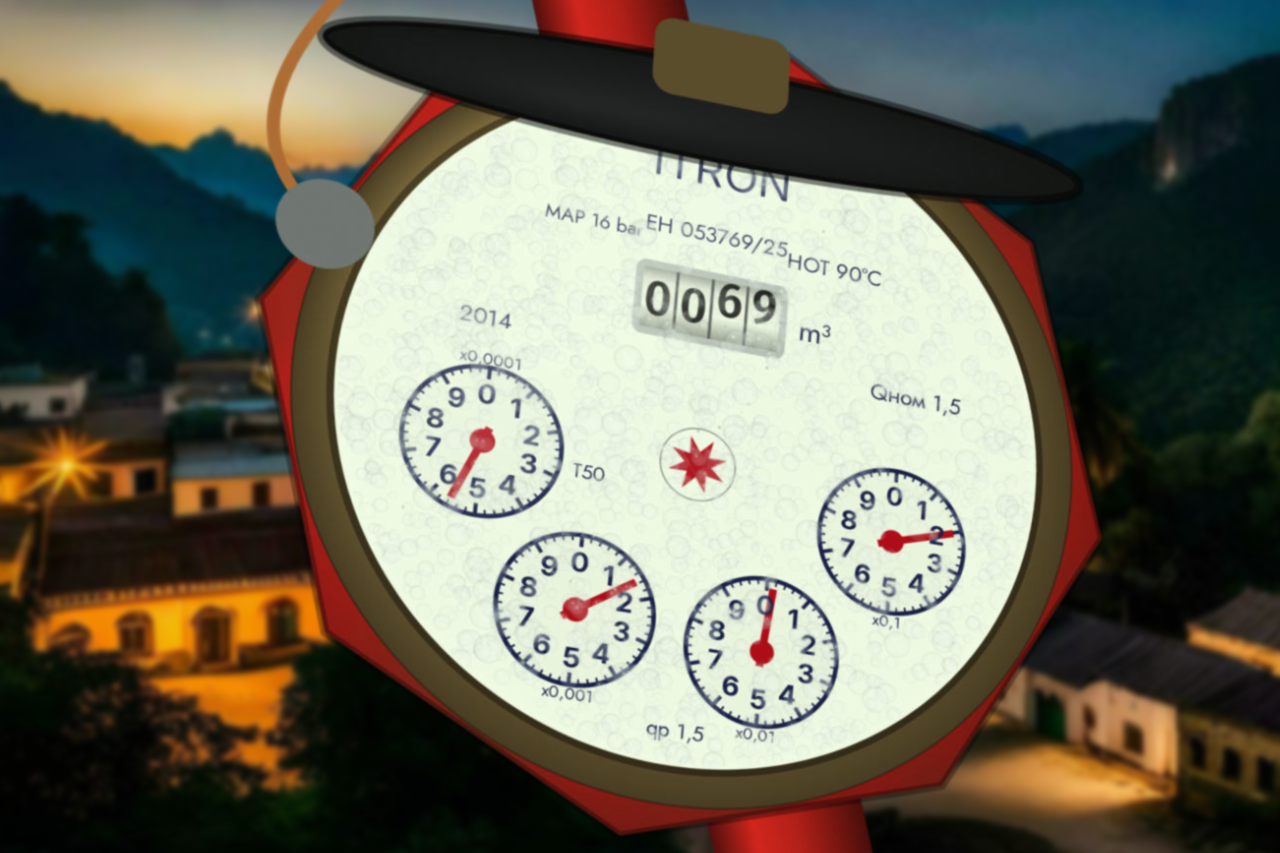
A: m³ 69.2015
